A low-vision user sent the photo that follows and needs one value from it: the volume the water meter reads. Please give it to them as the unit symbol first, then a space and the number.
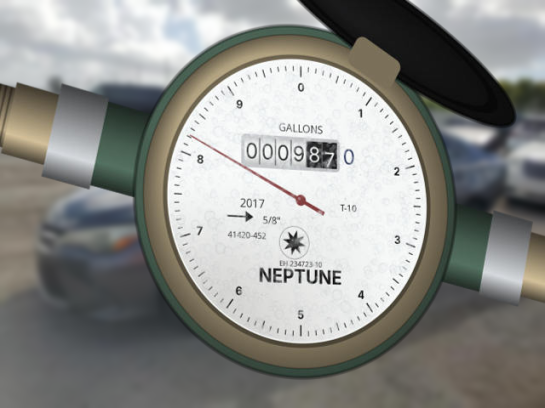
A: gal 9868.2
